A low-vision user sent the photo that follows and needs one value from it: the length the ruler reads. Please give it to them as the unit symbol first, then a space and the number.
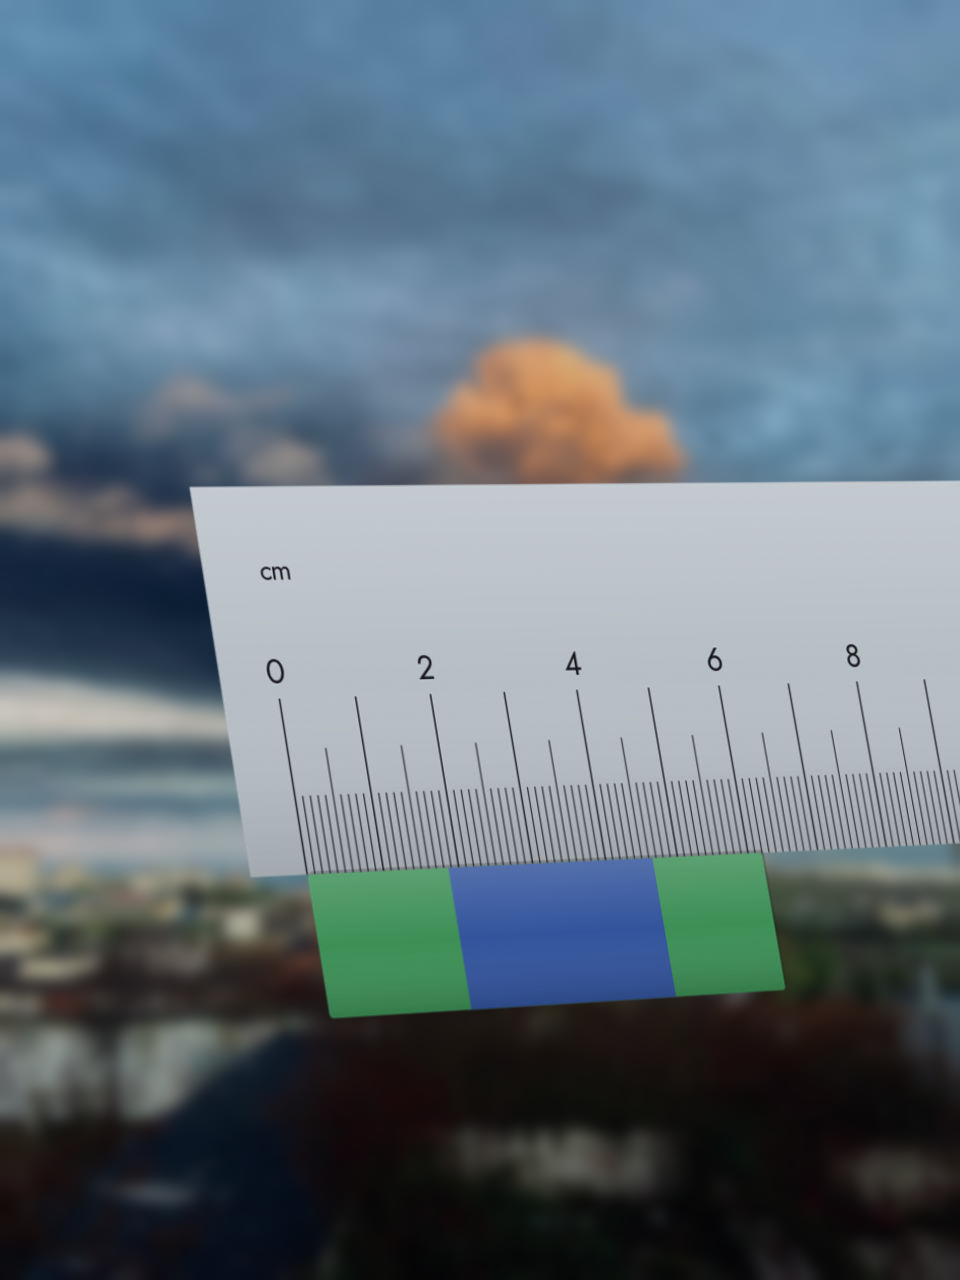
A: cm 6.2
